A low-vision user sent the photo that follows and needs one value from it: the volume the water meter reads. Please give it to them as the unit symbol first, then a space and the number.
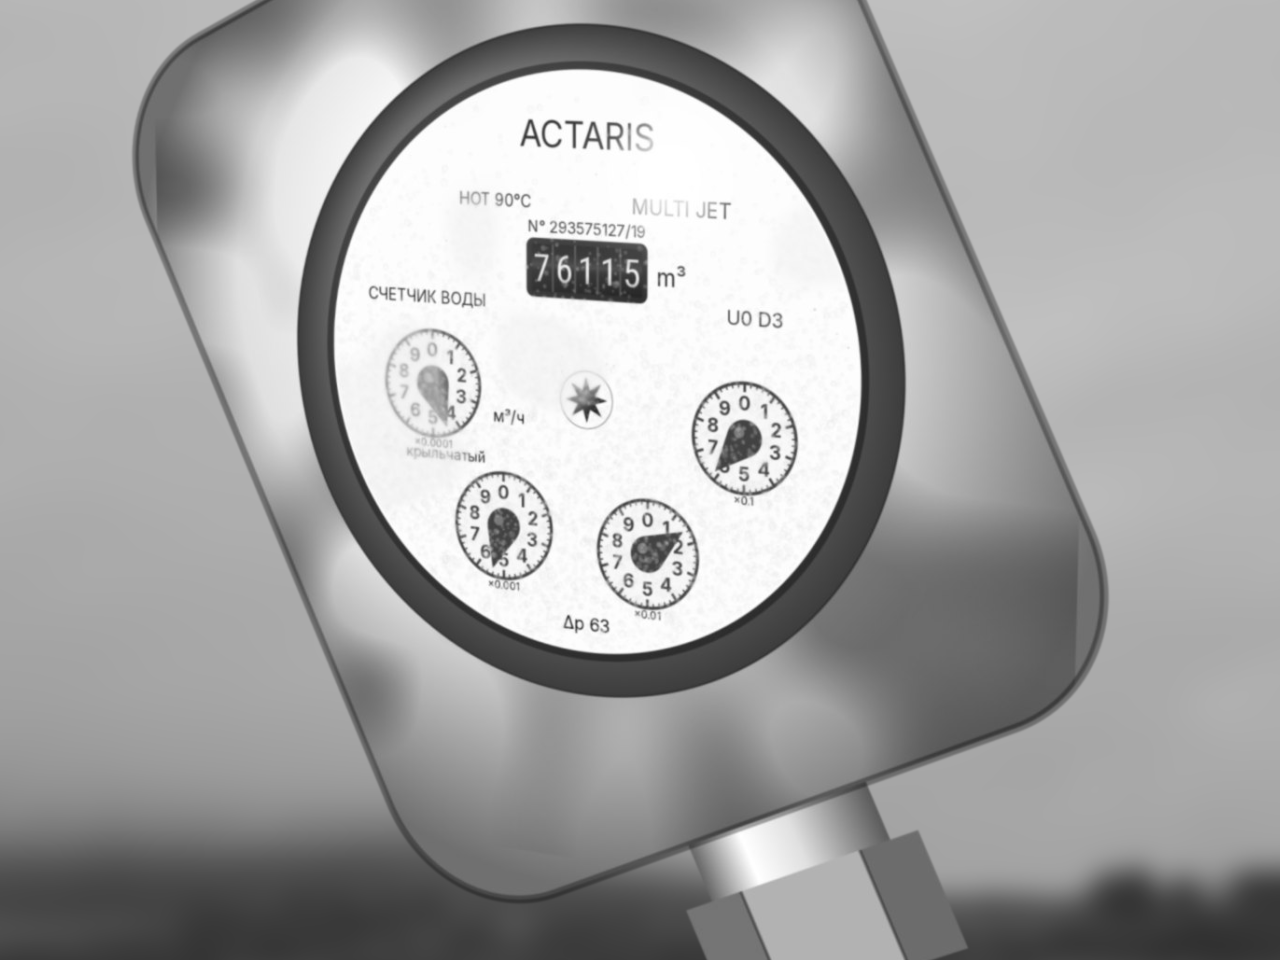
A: m³ 76115.6154
